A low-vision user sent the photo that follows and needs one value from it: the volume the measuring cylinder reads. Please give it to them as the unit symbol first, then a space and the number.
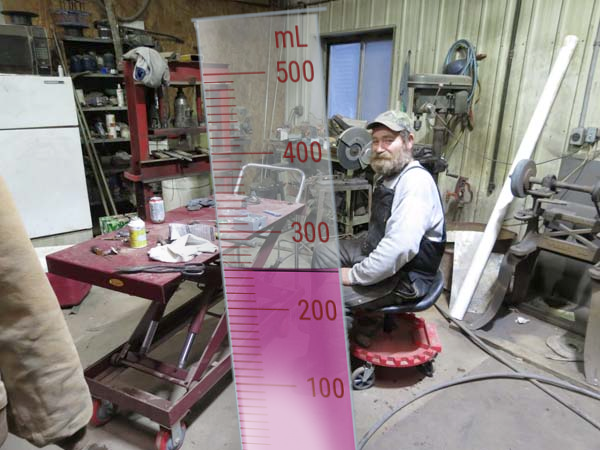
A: mL 250
